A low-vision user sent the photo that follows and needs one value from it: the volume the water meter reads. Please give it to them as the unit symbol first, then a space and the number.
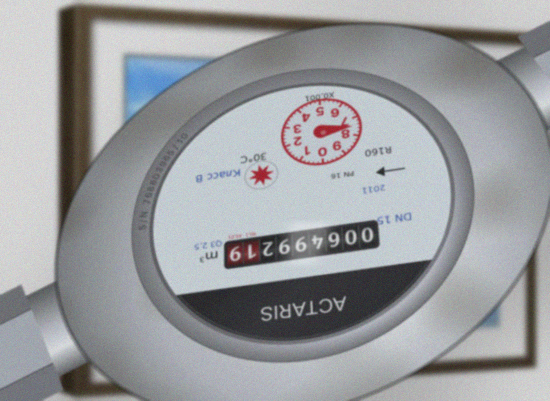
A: m³ 64992.197
